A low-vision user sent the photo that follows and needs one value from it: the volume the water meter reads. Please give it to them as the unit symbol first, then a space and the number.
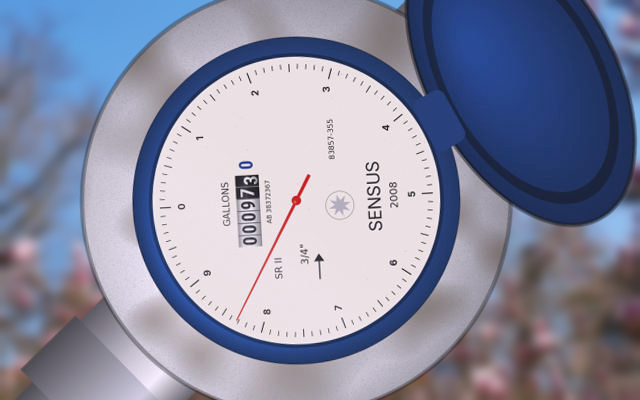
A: gal 9728.3
